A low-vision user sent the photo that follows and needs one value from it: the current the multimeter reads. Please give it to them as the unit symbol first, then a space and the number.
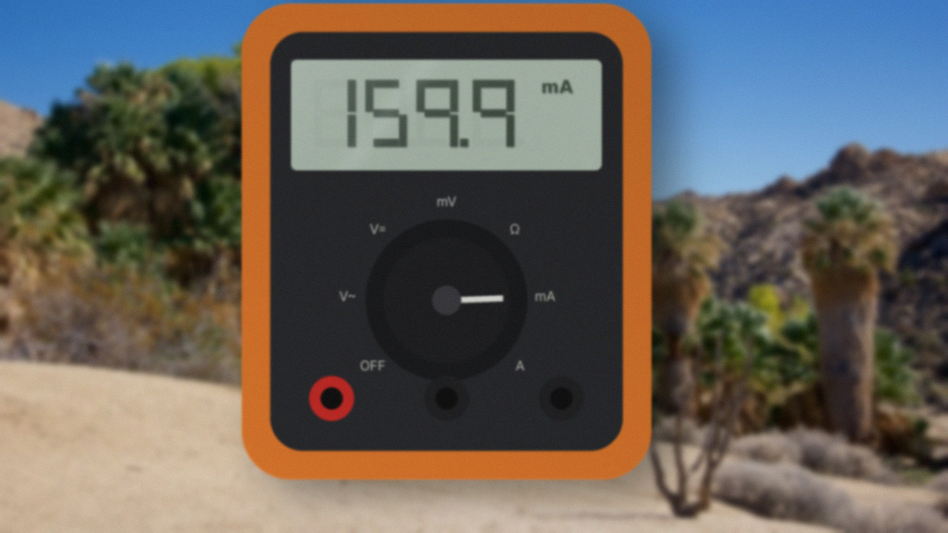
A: mA 159.9
